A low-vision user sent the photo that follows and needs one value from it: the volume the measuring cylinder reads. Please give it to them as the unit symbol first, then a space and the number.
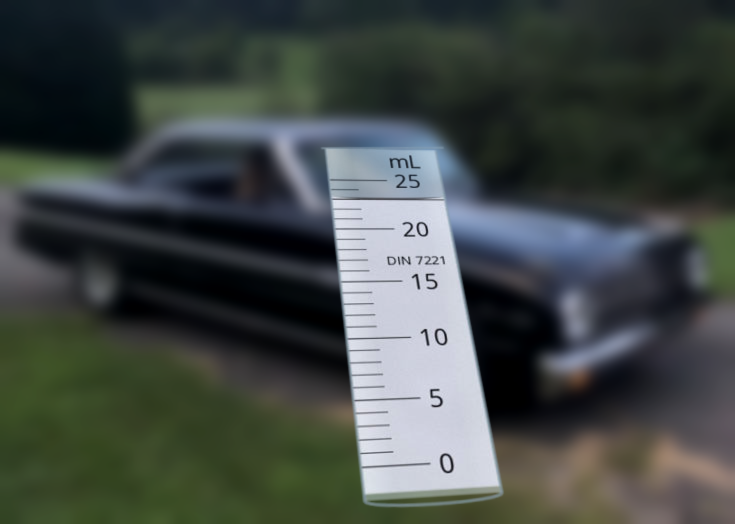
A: mL 23
